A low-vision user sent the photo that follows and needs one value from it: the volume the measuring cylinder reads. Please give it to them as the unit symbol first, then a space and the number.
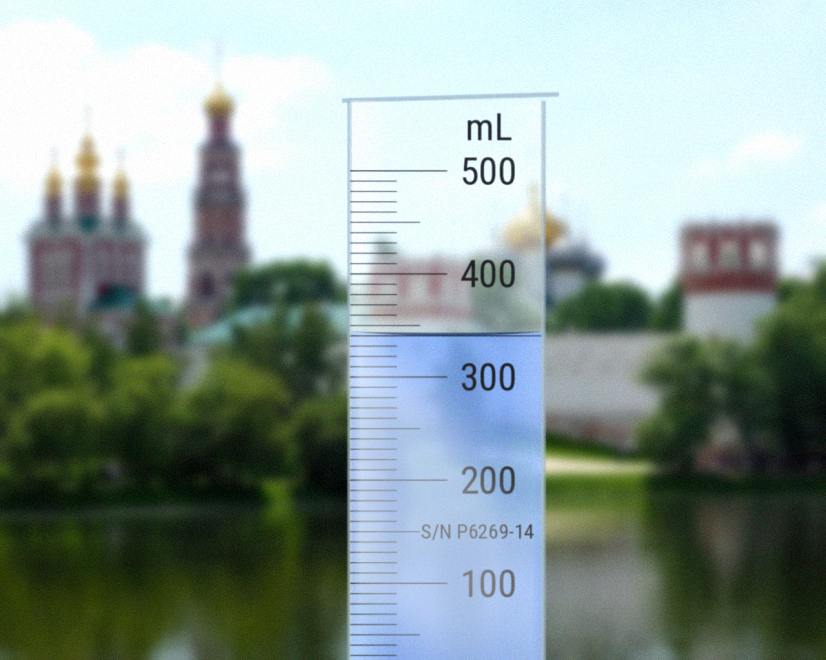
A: mL 340
